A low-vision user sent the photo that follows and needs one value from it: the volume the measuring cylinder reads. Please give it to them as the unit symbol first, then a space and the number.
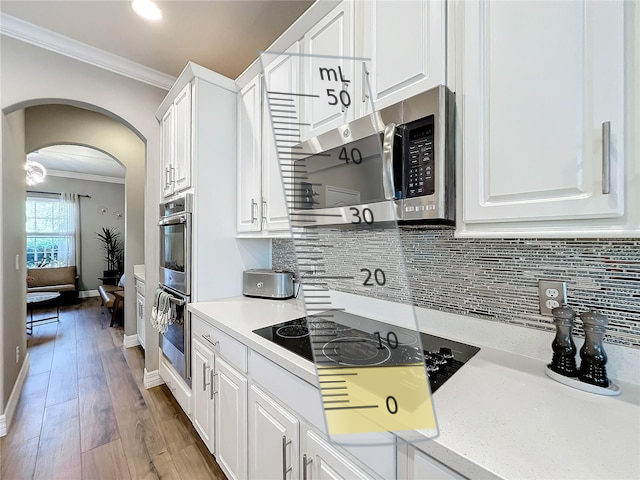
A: mL 6
